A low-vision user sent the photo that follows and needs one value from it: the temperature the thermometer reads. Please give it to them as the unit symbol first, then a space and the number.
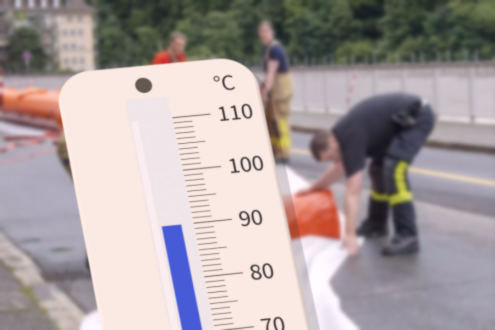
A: °C 90
